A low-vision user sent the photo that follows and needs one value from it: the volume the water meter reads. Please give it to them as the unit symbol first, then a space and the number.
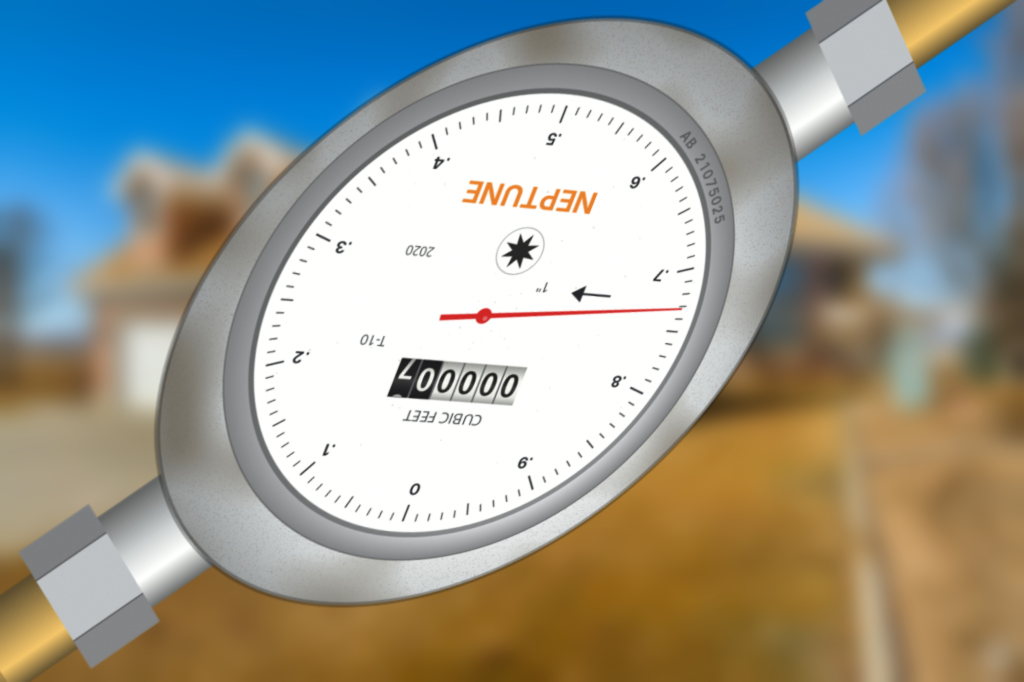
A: ft³ 6.73
